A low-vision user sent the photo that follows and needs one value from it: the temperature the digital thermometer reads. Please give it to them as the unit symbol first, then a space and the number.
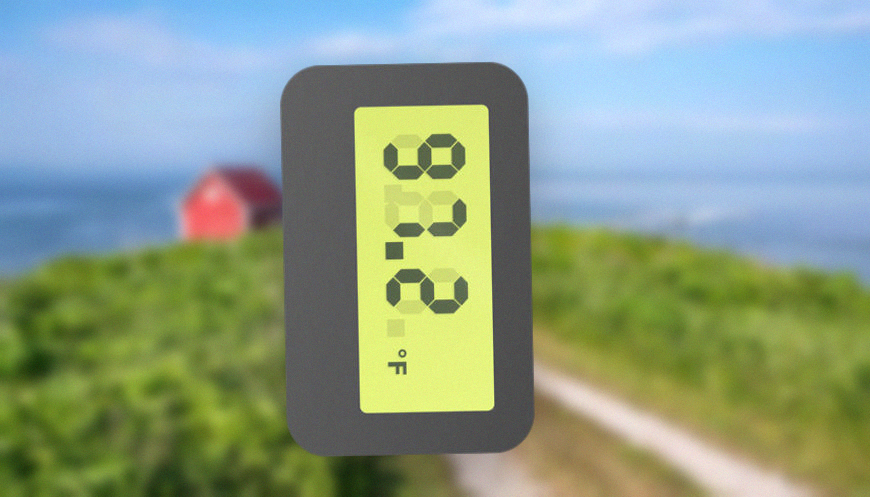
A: °F 97.2
